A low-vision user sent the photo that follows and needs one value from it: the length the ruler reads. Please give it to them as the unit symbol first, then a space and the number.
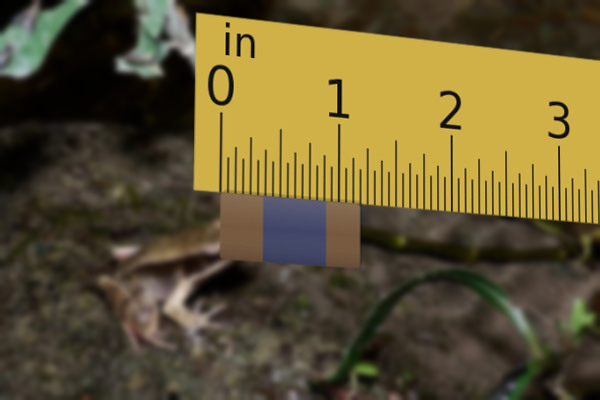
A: in 1.1875
